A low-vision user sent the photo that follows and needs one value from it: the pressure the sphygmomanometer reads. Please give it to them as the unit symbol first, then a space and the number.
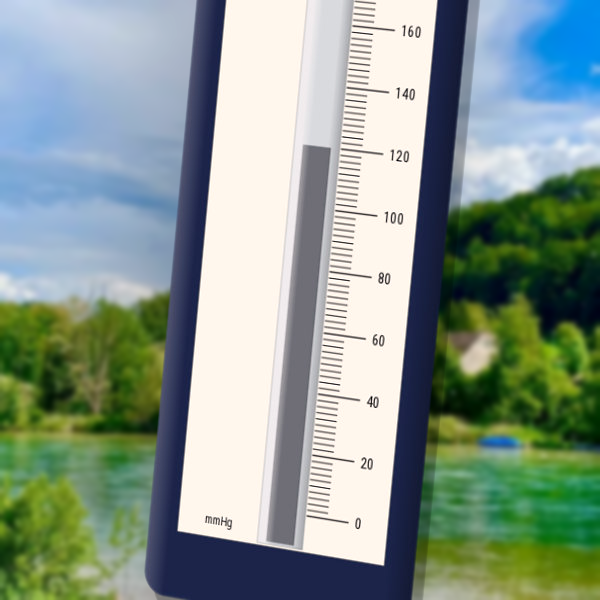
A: mmHg 120
